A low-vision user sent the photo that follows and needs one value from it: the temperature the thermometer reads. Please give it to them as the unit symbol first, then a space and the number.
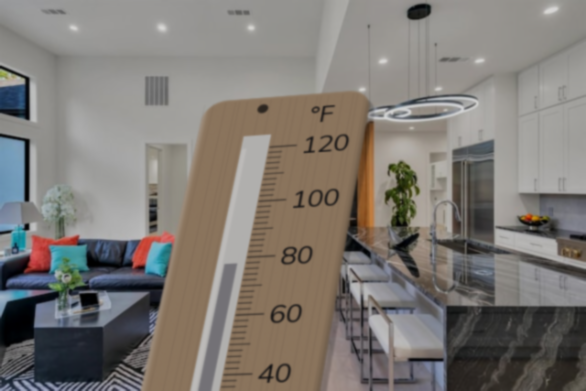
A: °F 78
